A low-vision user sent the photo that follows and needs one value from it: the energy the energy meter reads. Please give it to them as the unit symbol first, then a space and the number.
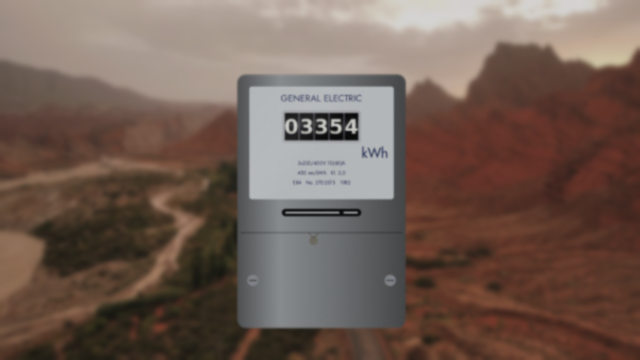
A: kWh 3354
